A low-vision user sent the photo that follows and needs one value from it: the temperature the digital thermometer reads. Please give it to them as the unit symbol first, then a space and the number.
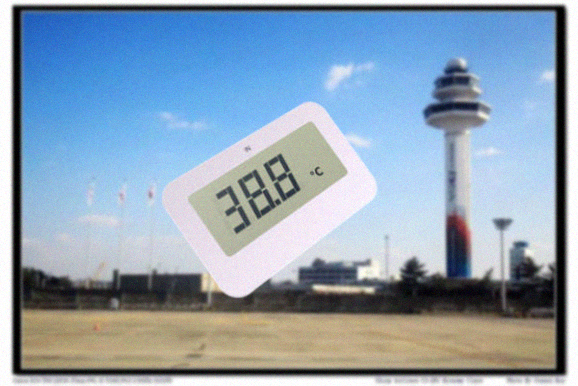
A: °C 38.8
